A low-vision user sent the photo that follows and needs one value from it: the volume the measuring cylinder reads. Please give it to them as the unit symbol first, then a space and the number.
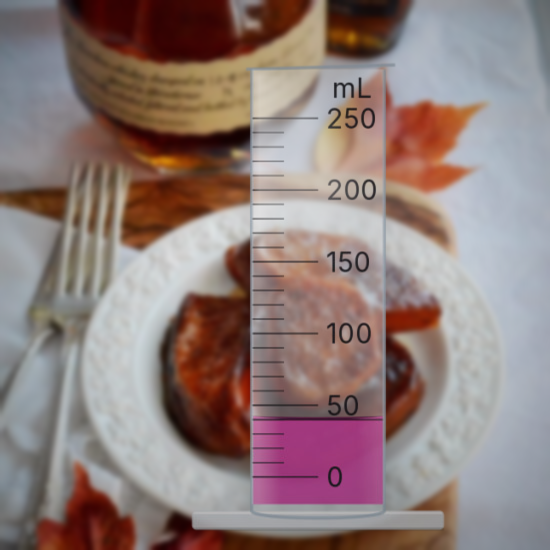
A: mL 40
